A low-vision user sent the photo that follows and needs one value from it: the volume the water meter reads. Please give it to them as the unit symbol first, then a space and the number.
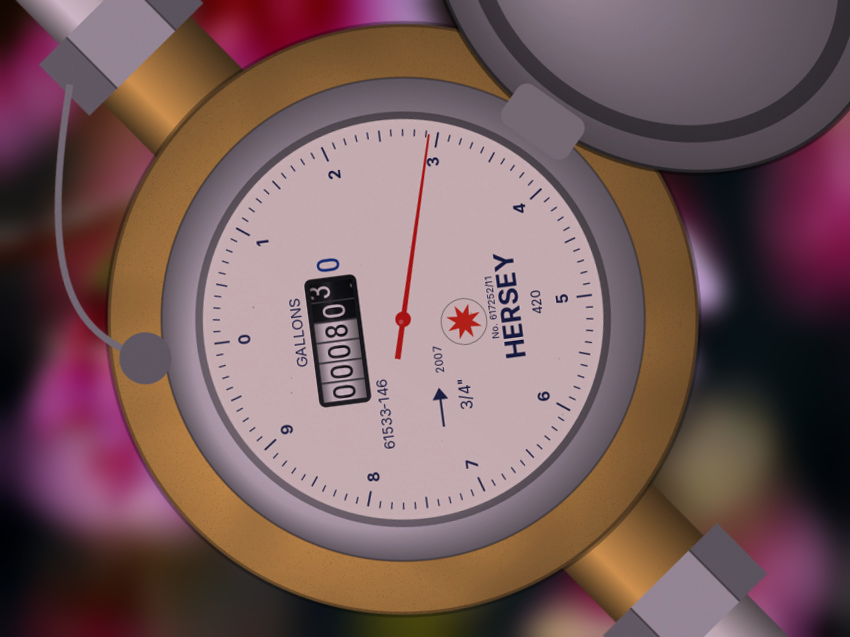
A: gal 8032.9
